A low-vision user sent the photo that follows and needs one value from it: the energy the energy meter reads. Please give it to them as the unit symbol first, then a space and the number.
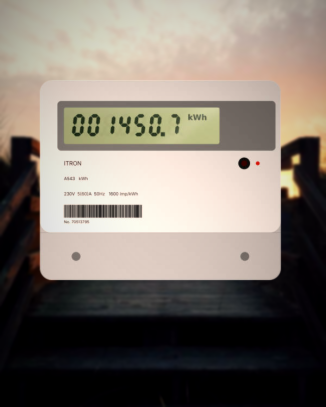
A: kWh 1450.7
